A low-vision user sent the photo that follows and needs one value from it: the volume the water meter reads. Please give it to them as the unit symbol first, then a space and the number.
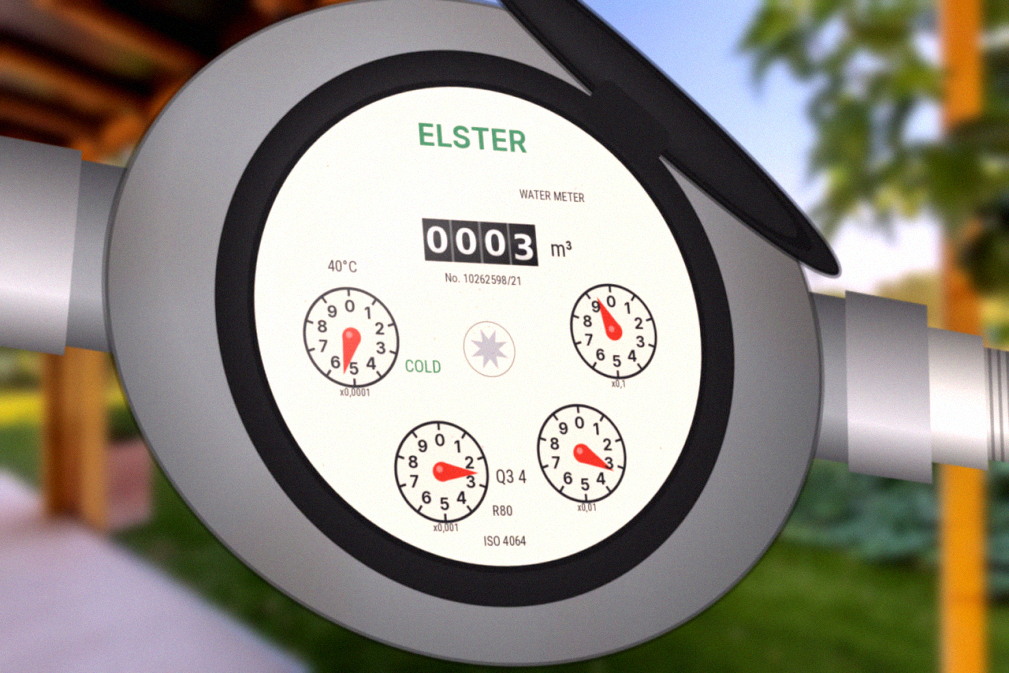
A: m³ 2.9325
